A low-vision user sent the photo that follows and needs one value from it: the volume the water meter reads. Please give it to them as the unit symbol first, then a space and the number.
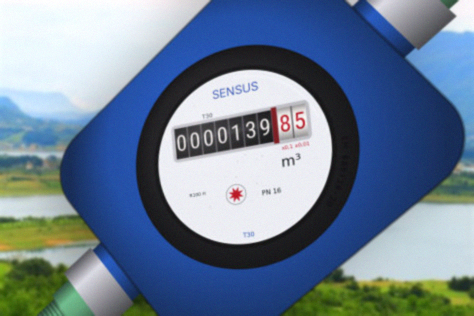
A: m³ 139.85
